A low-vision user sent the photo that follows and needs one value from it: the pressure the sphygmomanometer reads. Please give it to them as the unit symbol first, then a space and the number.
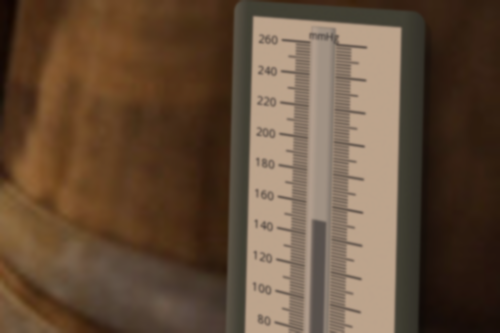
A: mmHg 150
